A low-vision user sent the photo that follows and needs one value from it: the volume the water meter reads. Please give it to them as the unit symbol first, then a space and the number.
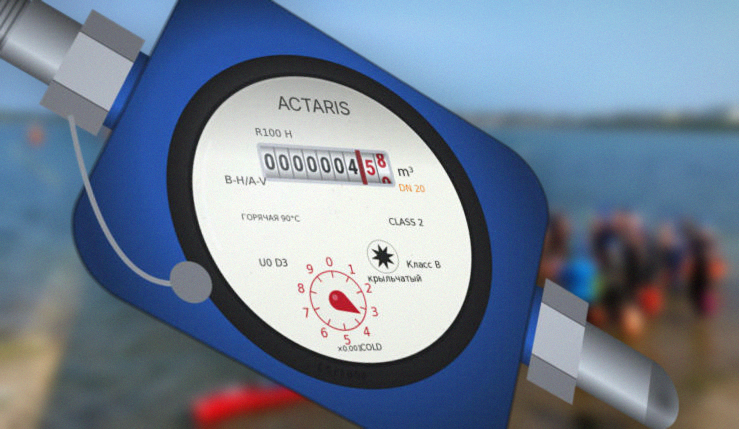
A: m³ 4.583
